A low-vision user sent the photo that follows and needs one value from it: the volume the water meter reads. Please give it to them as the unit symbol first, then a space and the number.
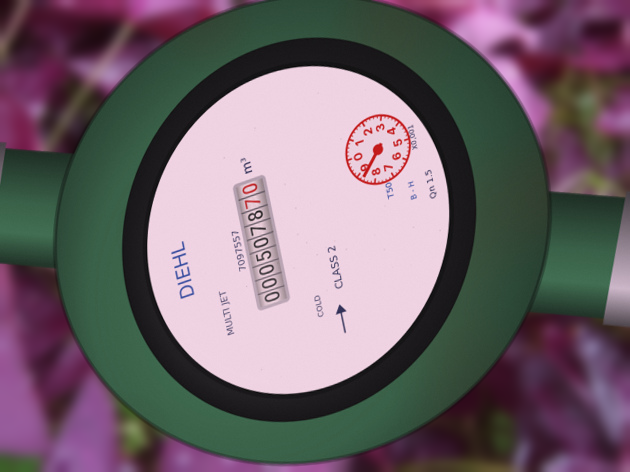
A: m³ 5078.708
